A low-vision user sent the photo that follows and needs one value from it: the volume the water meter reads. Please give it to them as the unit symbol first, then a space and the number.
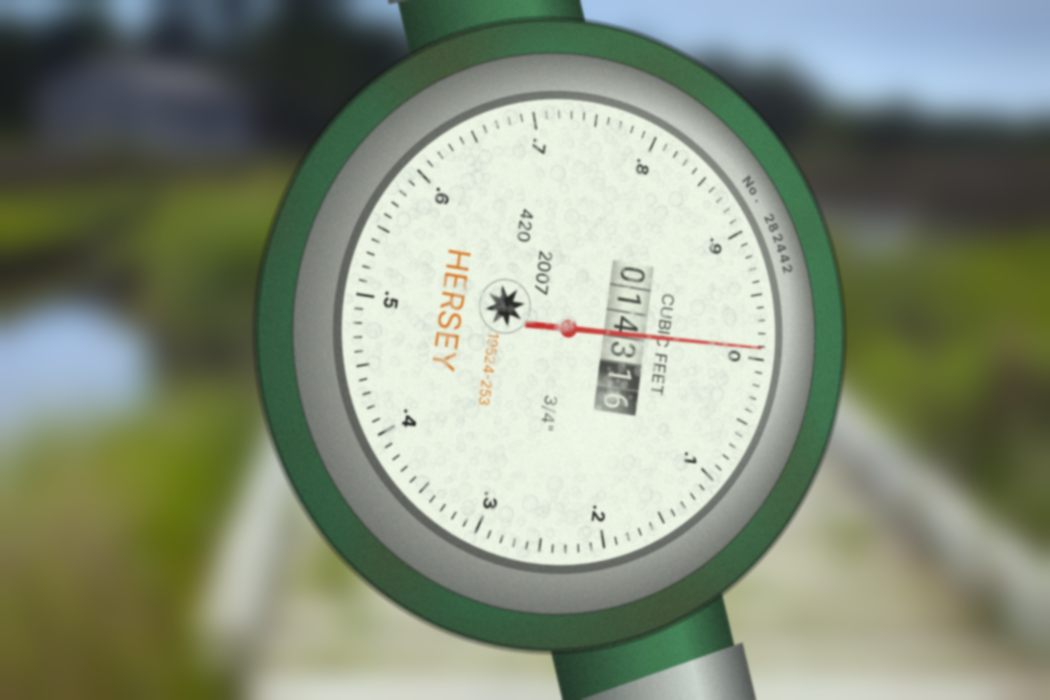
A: ft³ 14315.99
